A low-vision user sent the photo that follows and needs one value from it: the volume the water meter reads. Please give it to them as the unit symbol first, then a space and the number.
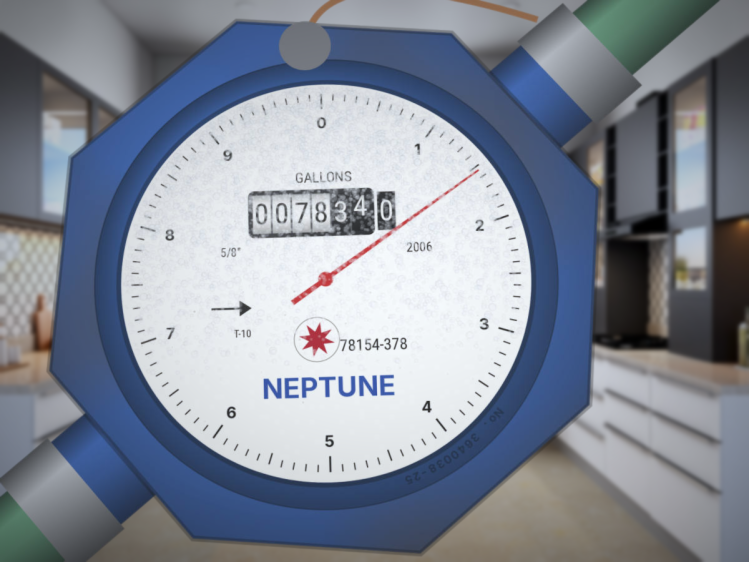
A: gal 78341.5
